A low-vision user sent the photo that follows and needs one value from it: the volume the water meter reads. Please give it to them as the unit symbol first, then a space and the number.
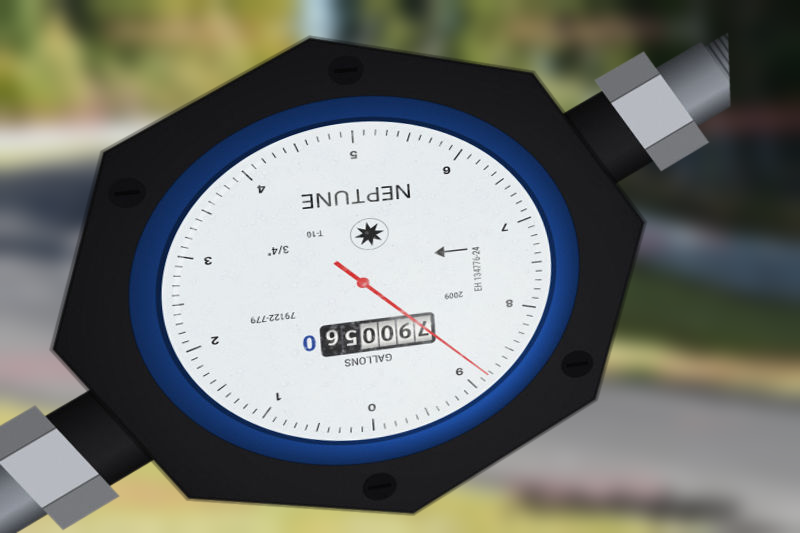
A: gal 7900558.8
